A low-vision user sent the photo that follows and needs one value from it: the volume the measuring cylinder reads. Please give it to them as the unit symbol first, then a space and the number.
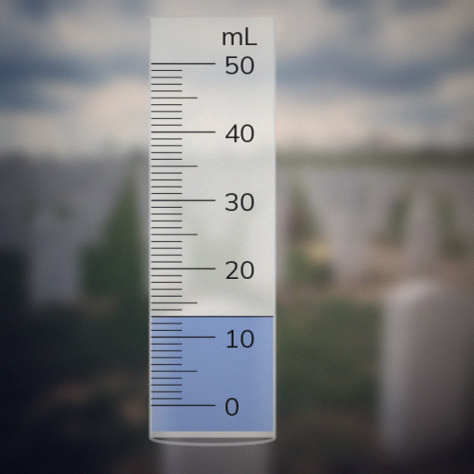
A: mL 13
